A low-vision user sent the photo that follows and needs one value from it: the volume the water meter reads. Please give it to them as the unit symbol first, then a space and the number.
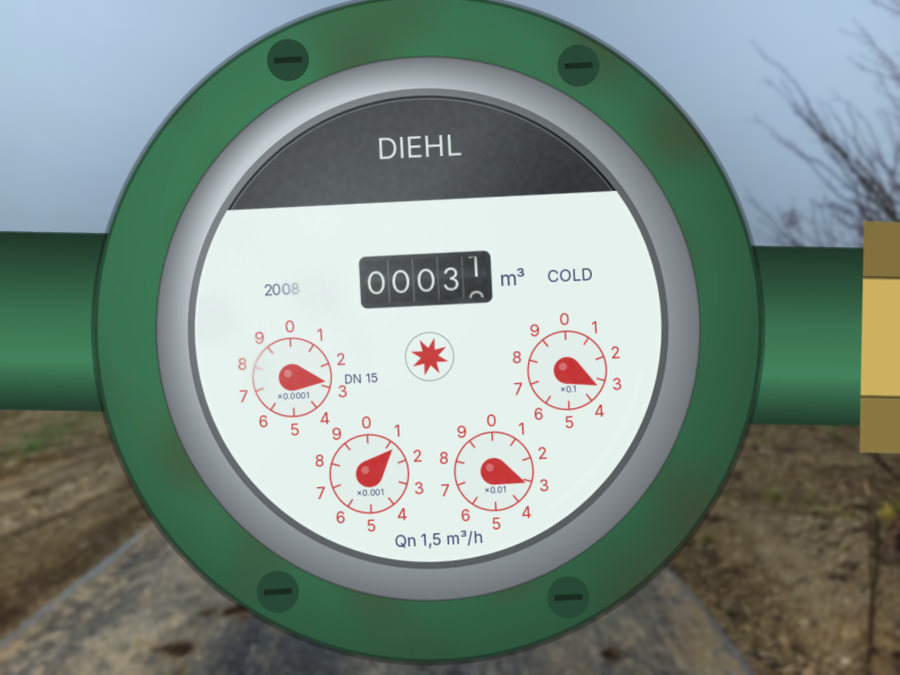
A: m³ 31.3312
